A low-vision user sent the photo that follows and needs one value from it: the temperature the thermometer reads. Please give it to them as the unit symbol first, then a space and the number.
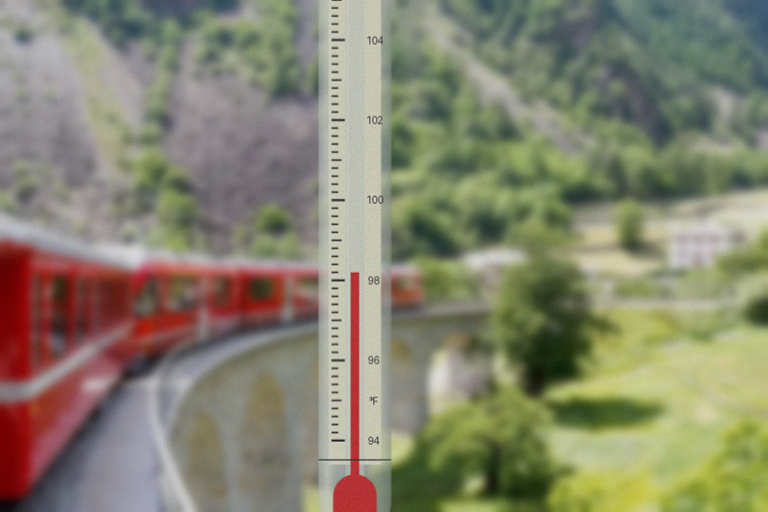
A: °F 98.2
